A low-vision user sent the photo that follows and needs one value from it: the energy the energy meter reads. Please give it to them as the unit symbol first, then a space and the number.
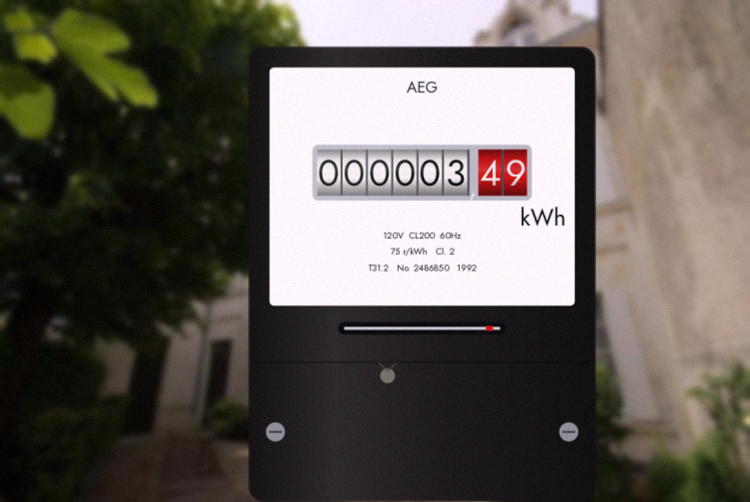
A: kWh 3.49
